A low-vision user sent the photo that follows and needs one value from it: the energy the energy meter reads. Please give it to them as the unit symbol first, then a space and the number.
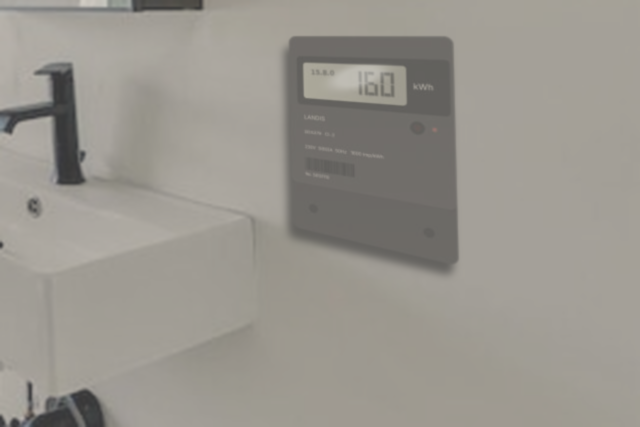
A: kWh 160
